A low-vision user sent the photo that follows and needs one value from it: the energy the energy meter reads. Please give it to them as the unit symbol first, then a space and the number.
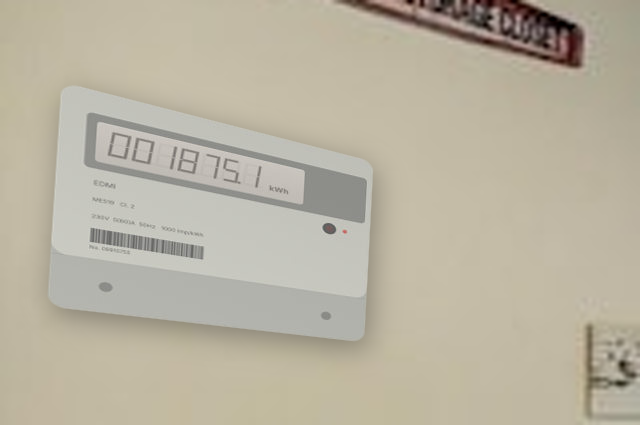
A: kWh 1875.1
